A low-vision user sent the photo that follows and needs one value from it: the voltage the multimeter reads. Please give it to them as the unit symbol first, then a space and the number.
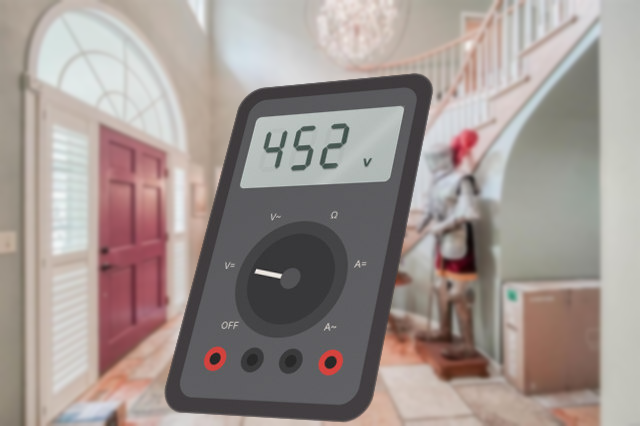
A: V 452
